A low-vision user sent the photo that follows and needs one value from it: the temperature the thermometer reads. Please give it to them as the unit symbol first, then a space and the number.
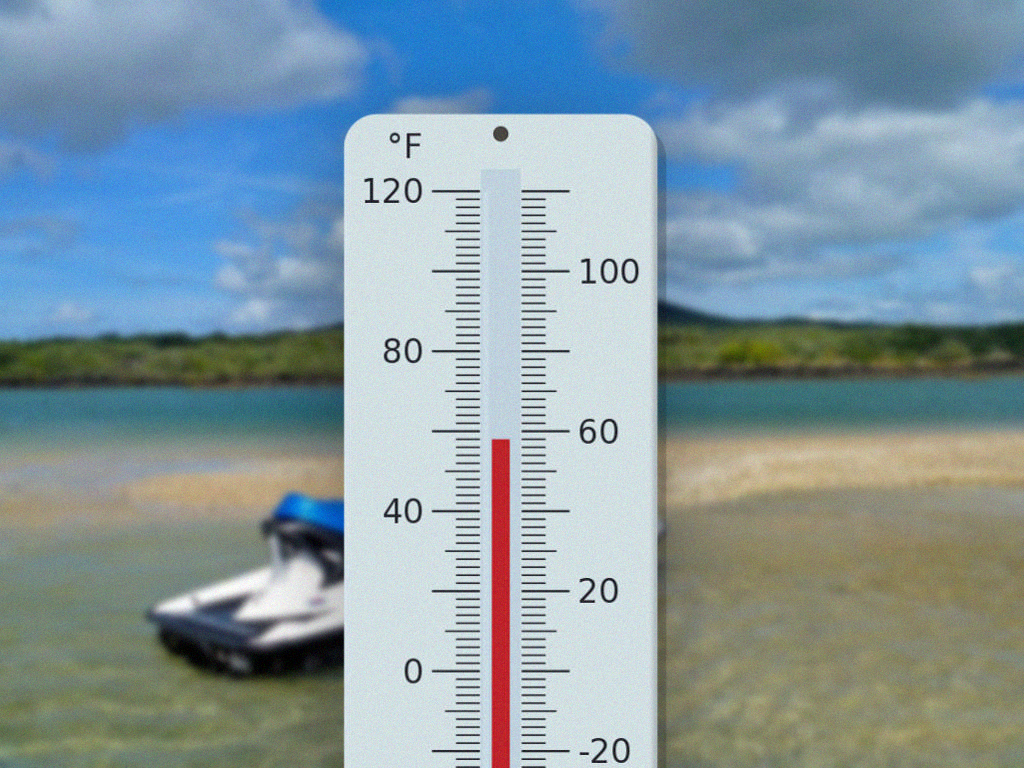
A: °F 58
